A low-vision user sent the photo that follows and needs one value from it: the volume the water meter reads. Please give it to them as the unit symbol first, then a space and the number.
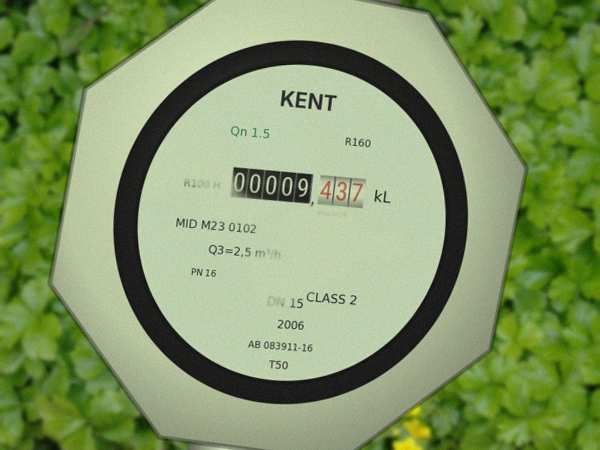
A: kL 9.437
